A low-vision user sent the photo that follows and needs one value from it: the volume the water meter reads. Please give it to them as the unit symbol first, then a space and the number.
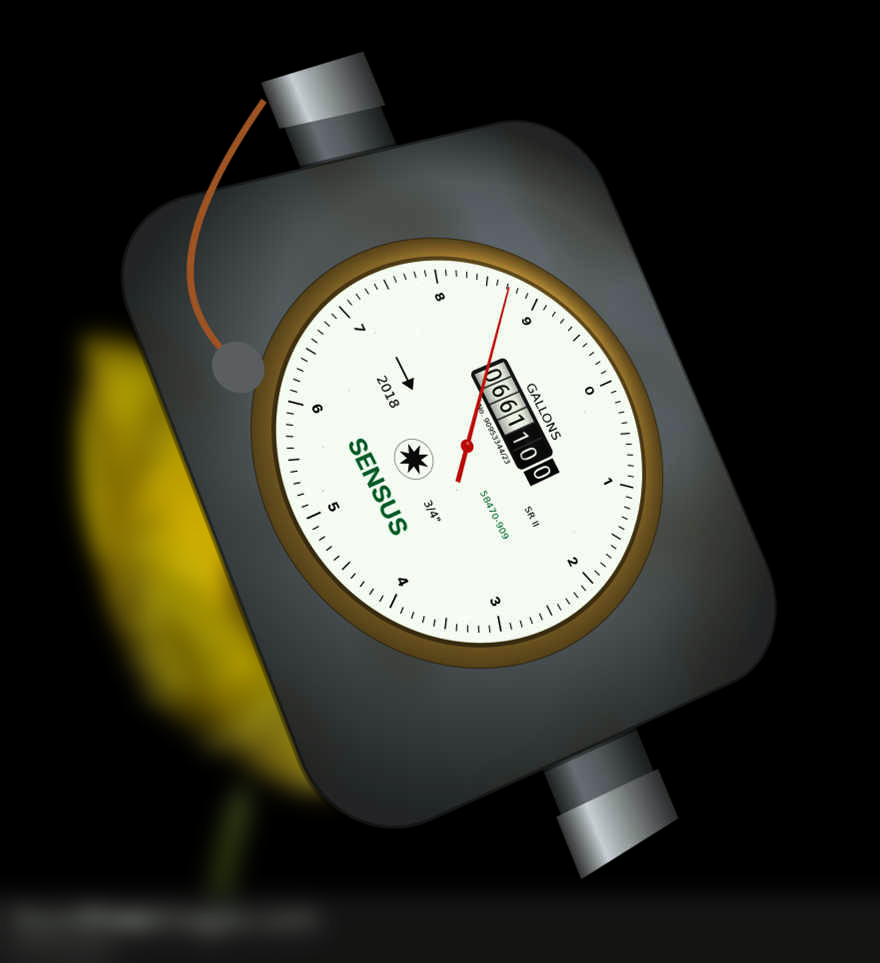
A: gal 661098.7
